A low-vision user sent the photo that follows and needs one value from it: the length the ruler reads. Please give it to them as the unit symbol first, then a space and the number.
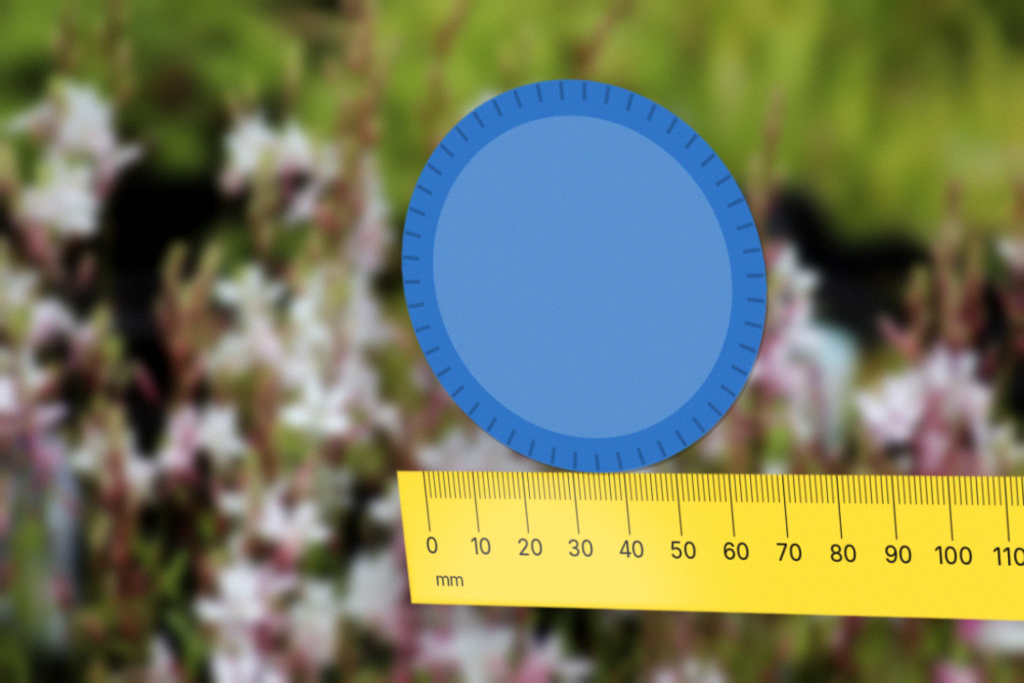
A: mm 70
